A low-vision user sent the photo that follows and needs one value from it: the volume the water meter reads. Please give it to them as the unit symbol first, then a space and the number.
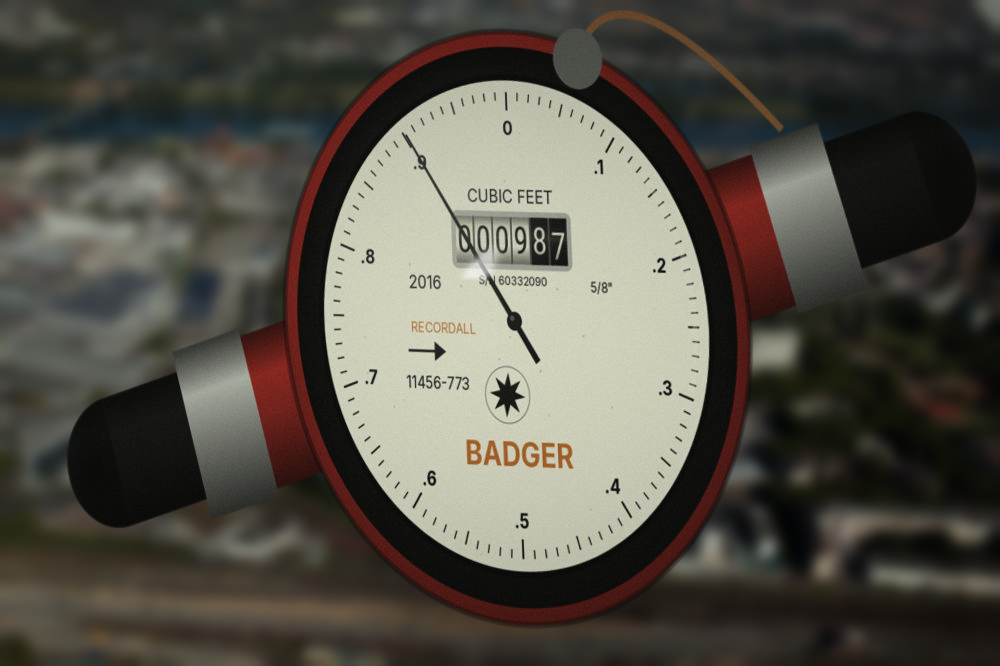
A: ft³ 986.90
